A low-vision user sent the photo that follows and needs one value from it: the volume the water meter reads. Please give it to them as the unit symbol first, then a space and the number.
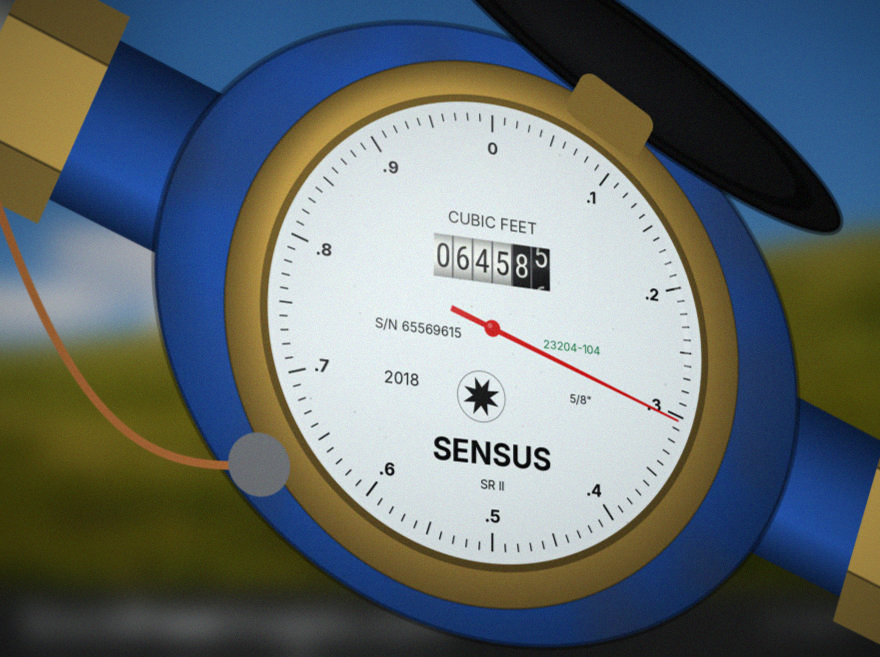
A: ft³ 64585.30
